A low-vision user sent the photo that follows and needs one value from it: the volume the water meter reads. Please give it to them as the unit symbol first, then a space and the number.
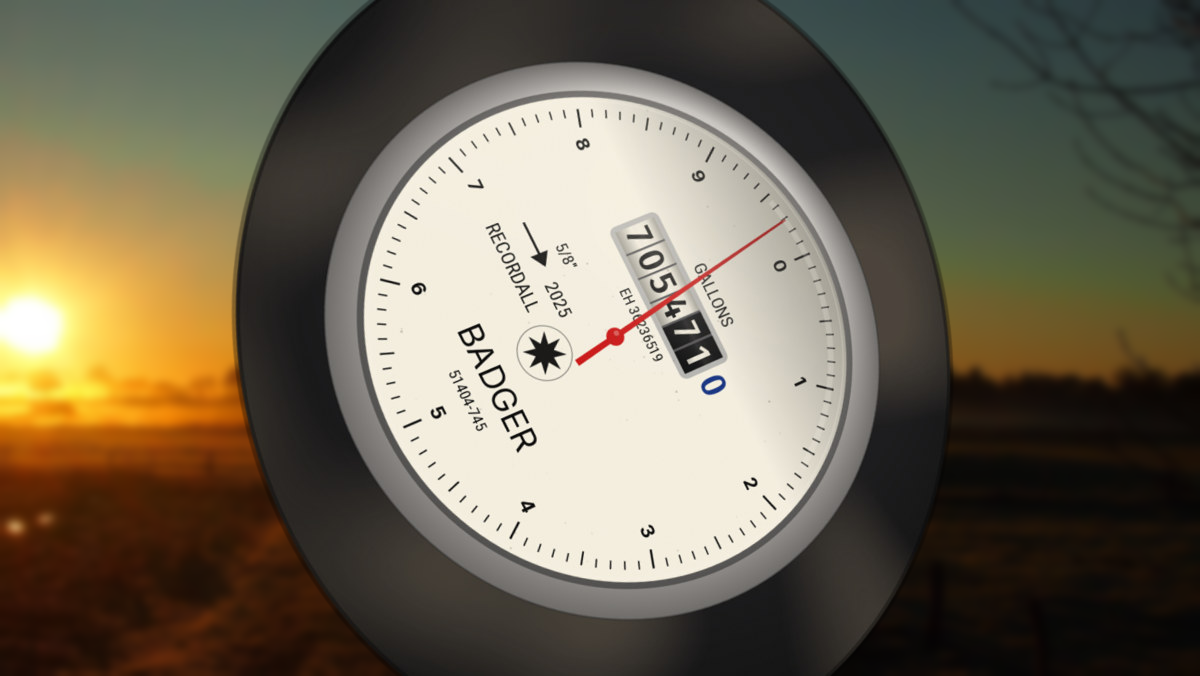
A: gal 7054709.7
